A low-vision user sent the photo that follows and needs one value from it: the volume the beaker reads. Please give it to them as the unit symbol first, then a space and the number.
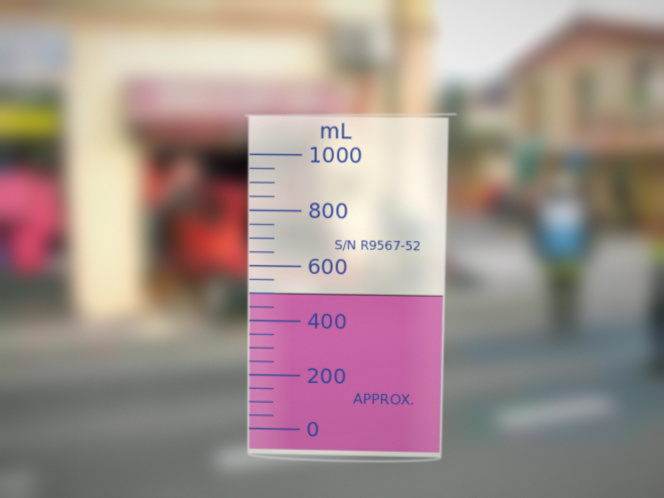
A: mL 500
